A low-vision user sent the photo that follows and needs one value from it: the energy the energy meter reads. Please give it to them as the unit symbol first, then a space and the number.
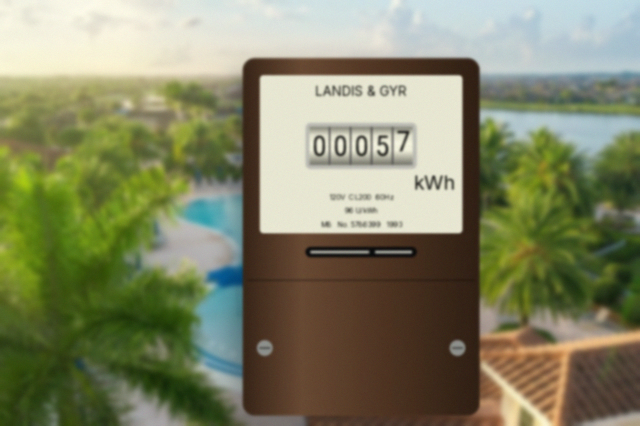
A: kWh 57
